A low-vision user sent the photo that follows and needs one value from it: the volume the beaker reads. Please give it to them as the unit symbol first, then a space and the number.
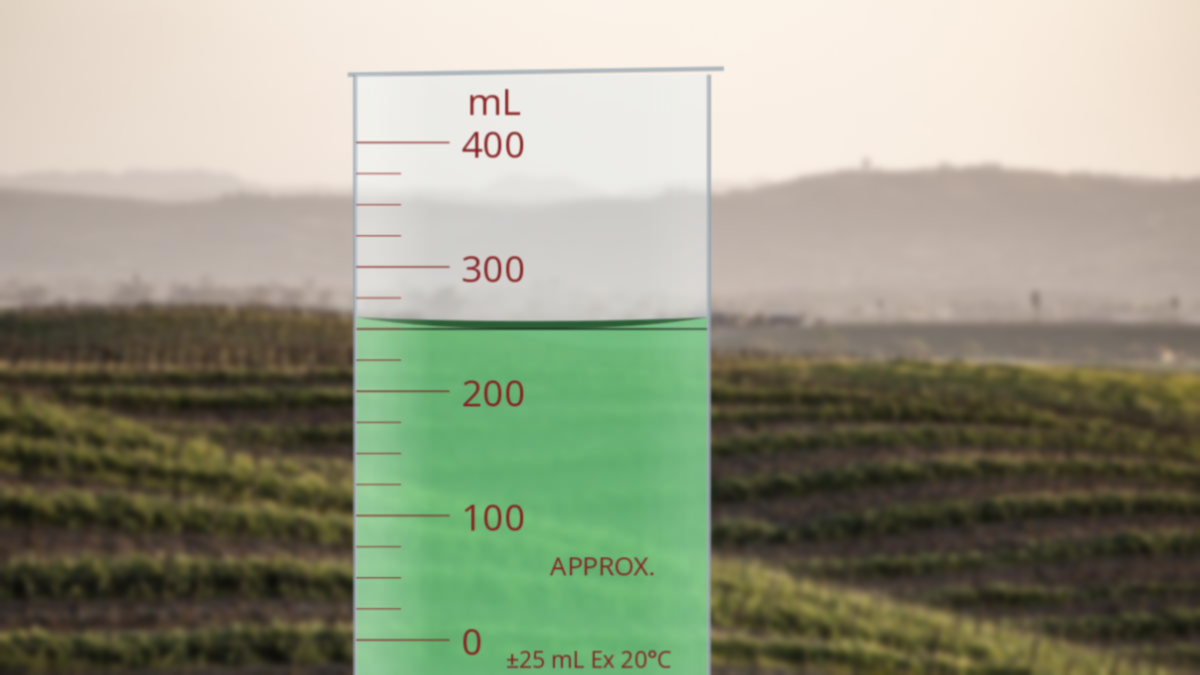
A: mL 250
